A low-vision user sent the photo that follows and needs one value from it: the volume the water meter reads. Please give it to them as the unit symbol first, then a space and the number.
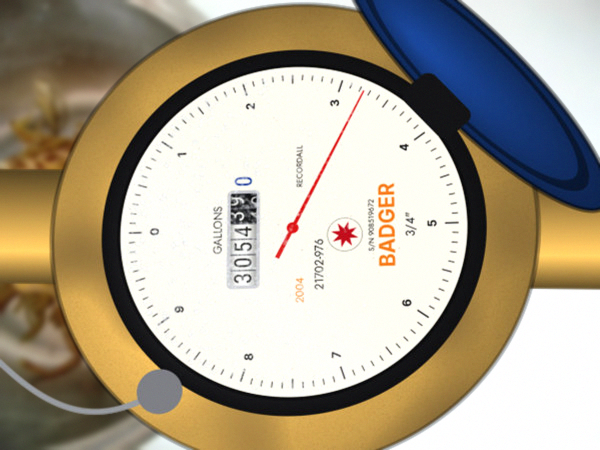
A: gal 3054393.2
